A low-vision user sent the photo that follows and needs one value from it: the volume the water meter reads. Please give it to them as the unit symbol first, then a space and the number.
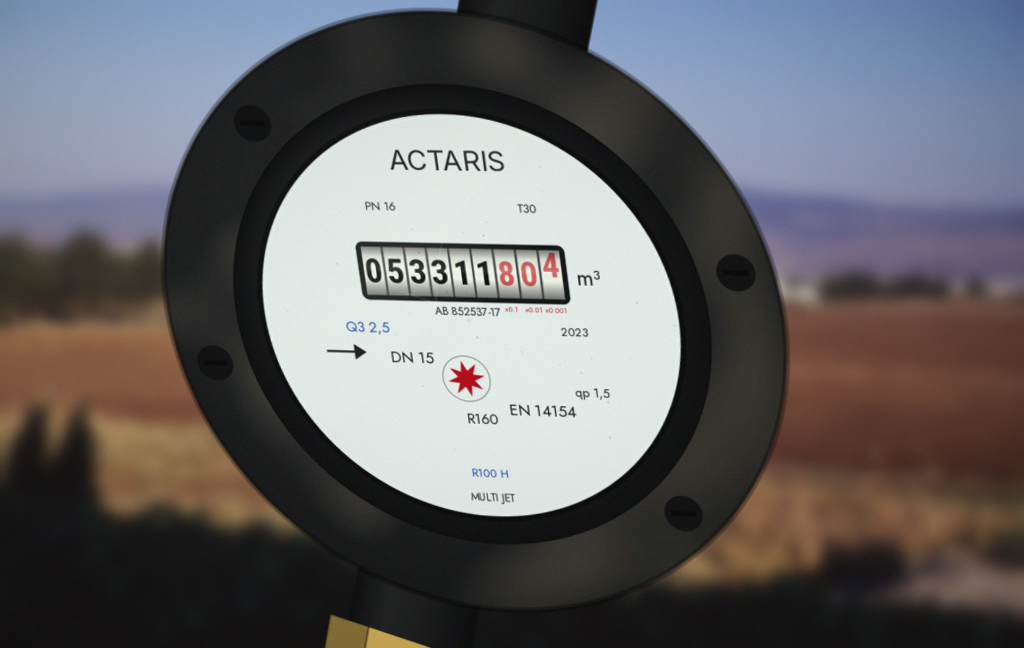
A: m³ 53311.804
